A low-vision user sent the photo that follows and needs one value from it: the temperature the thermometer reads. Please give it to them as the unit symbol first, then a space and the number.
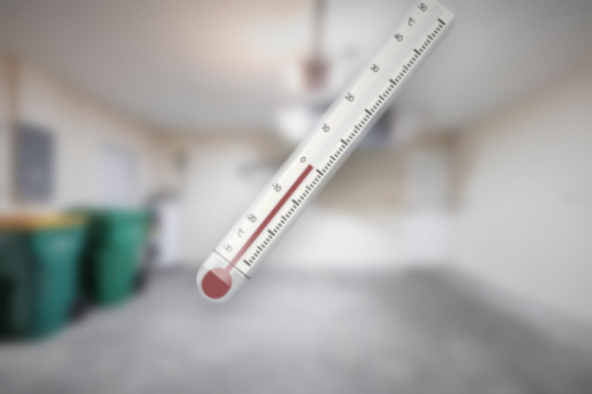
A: °C 0
